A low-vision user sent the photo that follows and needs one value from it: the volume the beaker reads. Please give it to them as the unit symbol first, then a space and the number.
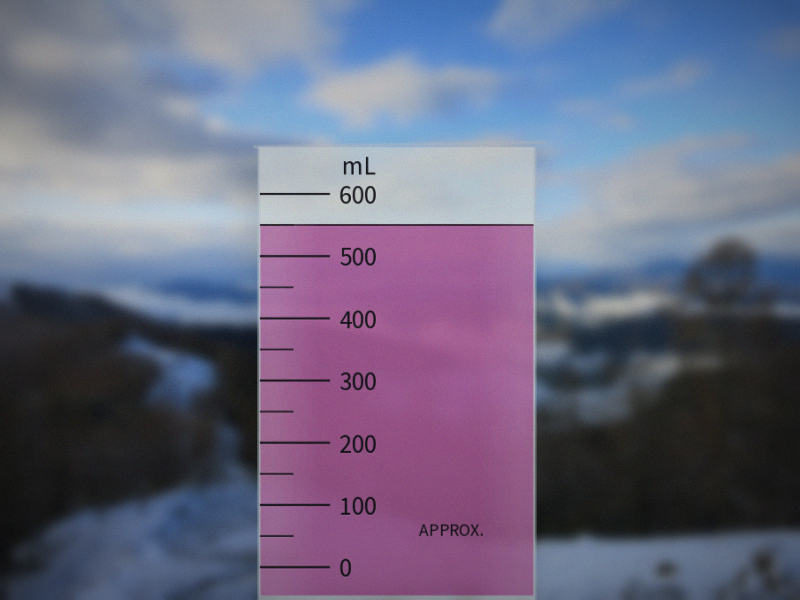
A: mL 550
